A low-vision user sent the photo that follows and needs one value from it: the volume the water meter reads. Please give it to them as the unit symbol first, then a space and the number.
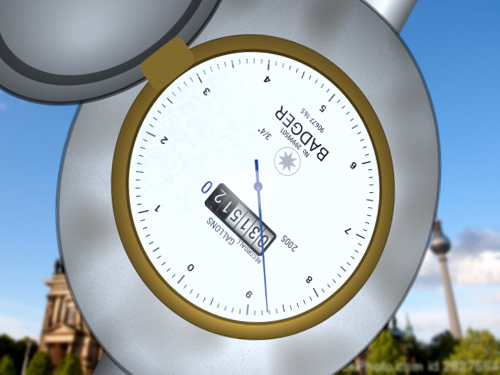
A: gal 315118.7
